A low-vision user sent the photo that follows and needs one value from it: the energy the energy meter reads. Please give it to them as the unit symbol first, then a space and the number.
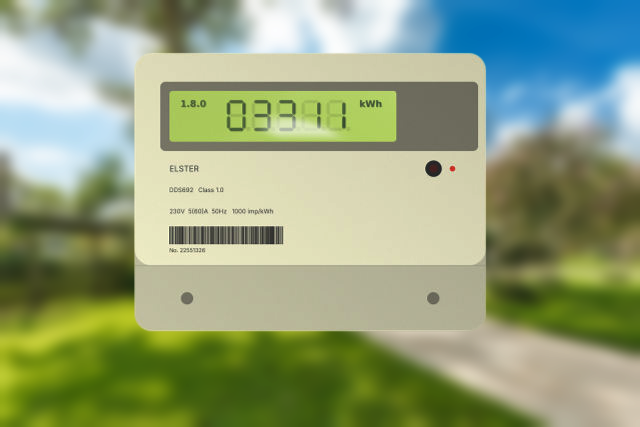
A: kWh 3311
